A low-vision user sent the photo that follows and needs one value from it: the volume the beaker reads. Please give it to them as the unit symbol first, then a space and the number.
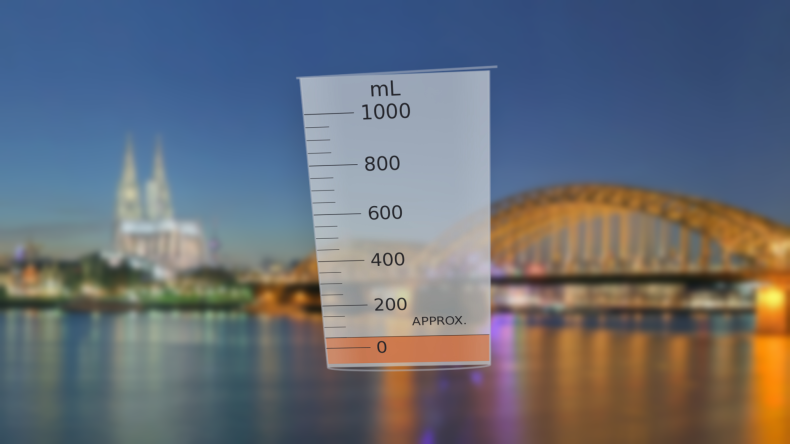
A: mL 50
